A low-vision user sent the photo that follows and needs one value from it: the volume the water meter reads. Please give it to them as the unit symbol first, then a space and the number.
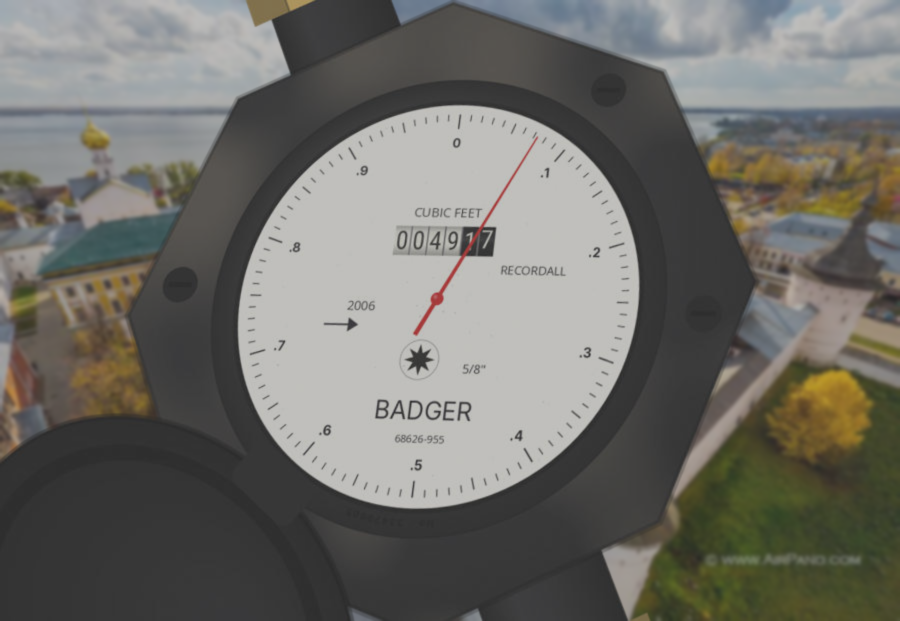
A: ft³ 4917.07
